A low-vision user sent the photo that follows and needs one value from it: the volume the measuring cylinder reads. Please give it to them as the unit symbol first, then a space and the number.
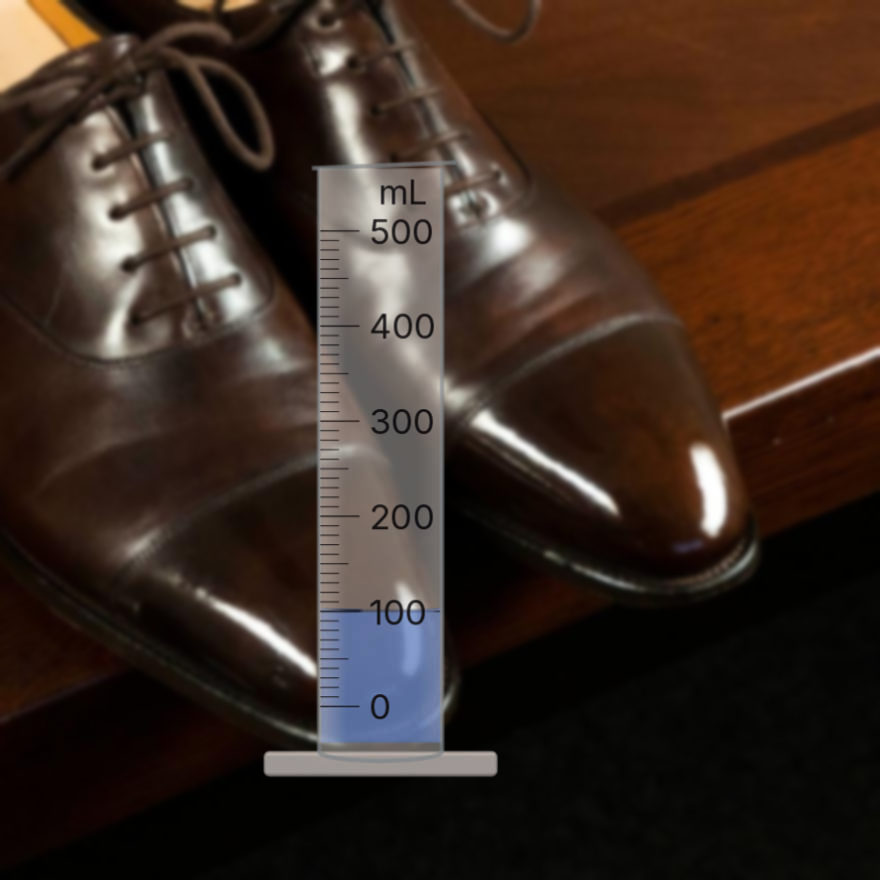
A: mL 100
